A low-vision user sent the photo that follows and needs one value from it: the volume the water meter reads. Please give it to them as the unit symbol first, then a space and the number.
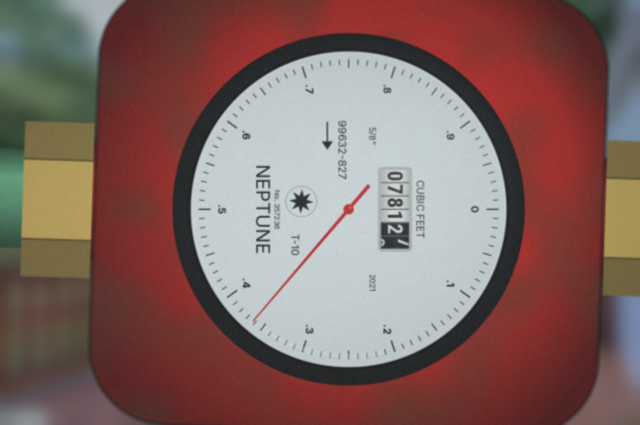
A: ft³ 78127.36
